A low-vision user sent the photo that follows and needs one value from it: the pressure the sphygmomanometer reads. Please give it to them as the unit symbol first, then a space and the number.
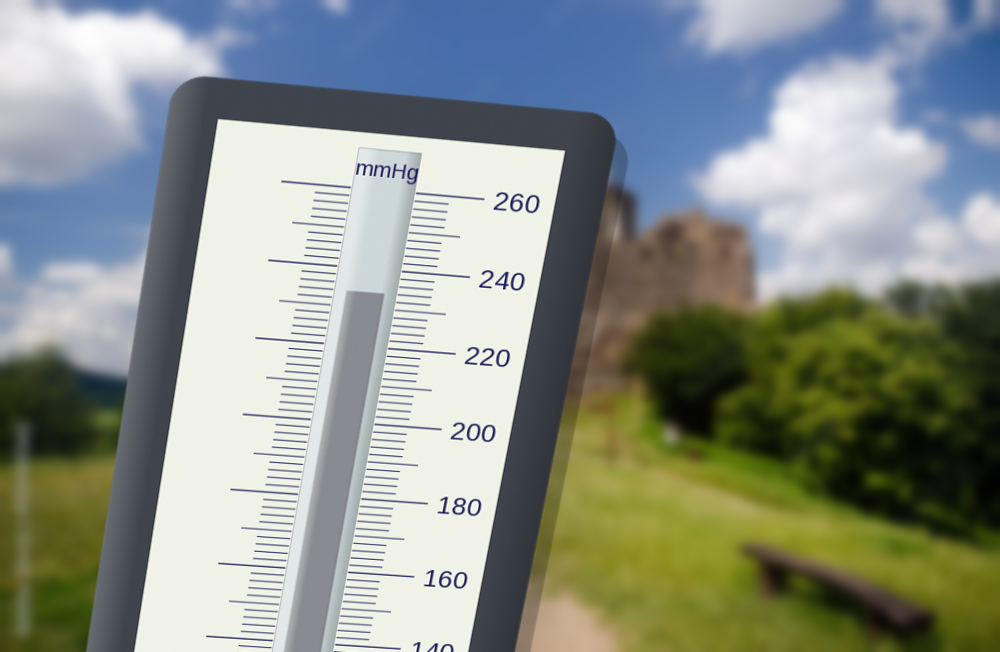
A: mmHg 234
